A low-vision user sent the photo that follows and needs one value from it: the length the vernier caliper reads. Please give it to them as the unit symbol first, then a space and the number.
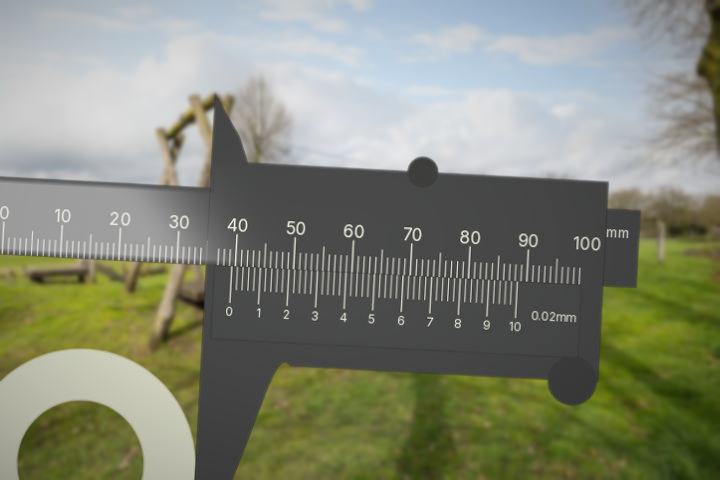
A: mm 39.4
